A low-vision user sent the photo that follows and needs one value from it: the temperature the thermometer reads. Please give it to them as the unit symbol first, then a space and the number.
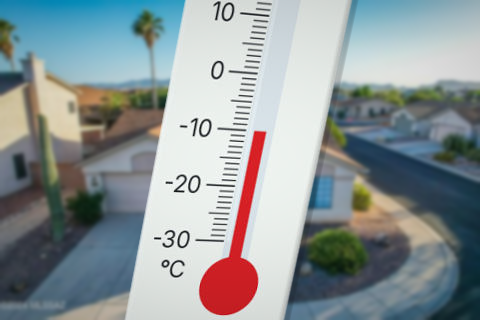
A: °C -10
